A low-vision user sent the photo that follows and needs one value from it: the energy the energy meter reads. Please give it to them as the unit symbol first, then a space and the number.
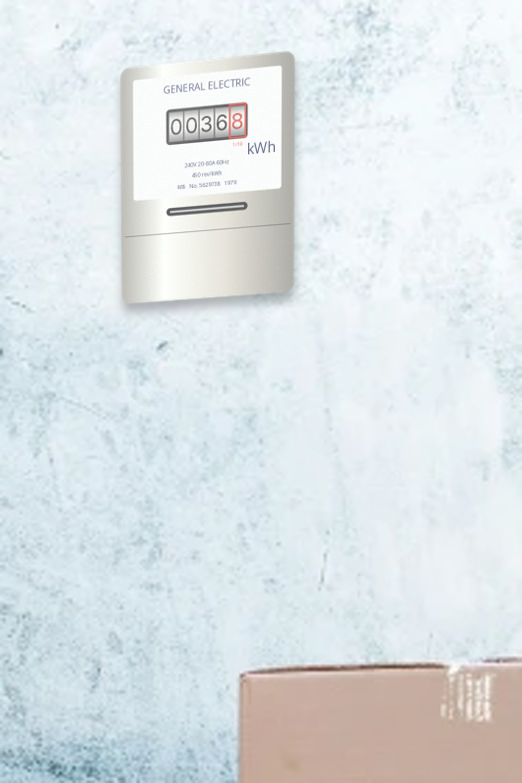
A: kWh 36.8
